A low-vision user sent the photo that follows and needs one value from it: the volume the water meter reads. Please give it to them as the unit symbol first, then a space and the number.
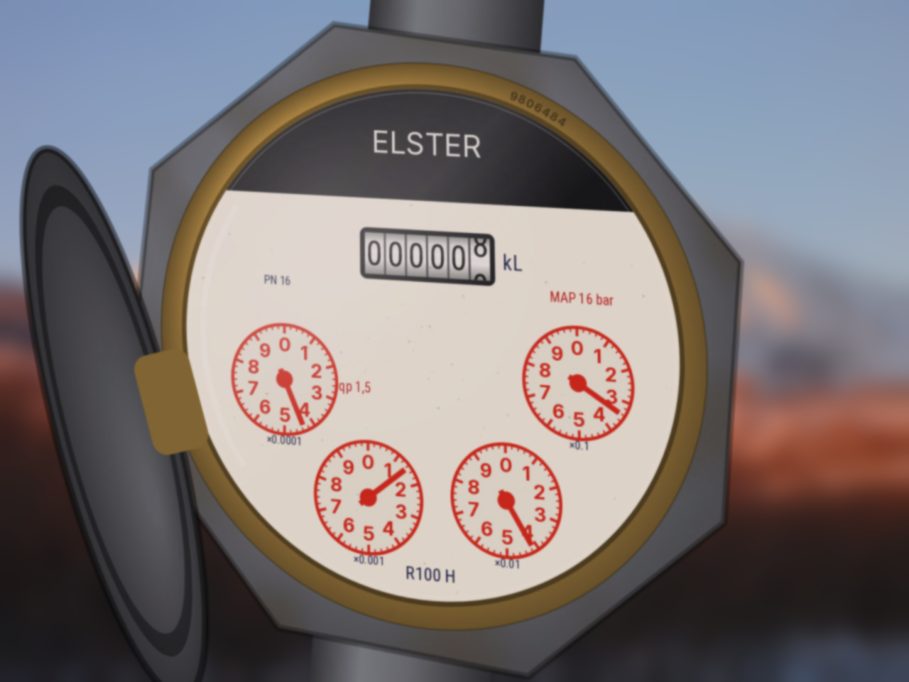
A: kL 8.3414
